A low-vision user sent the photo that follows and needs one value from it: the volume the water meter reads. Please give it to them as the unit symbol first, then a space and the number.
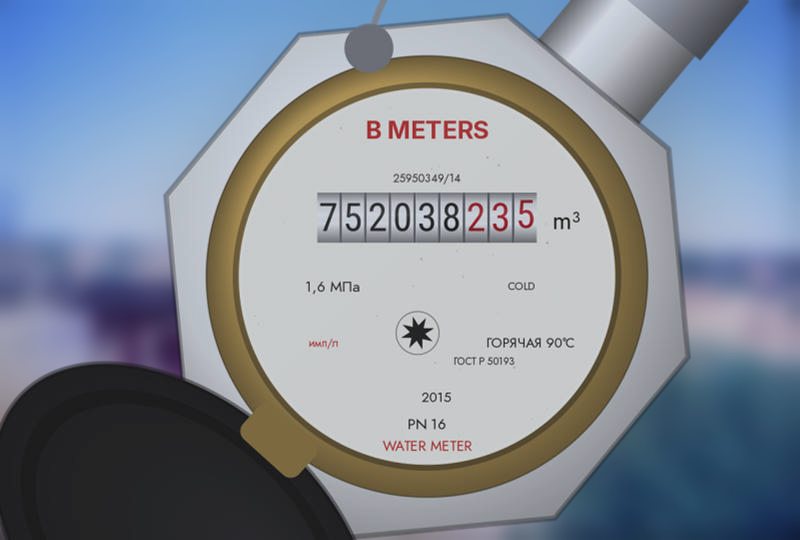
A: m³ 752038.235
